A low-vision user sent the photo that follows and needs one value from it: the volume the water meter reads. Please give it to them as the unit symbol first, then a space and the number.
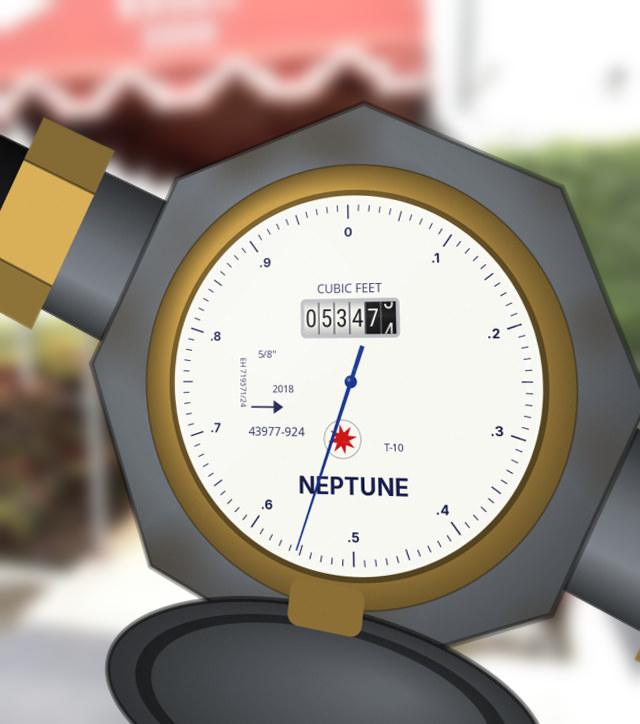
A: ft³ 53473.55
